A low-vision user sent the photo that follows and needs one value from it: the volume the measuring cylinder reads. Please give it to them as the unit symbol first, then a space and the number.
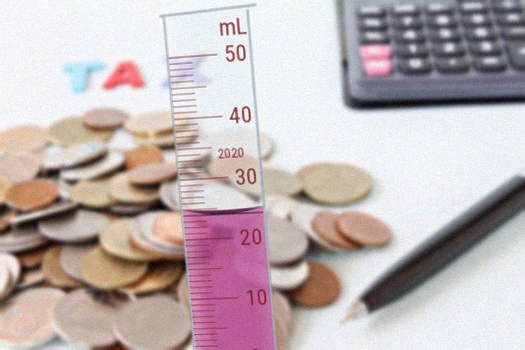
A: mL 24
